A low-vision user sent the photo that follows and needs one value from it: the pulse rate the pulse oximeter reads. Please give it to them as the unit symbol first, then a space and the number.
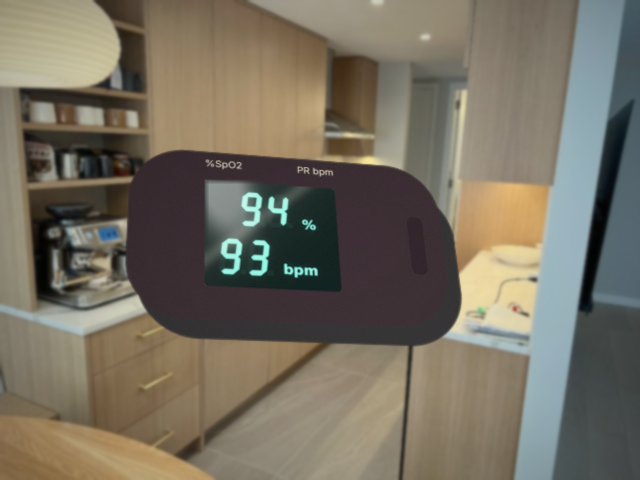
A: bpm 93
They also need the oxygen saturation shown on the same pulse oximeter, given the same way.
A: % 94
